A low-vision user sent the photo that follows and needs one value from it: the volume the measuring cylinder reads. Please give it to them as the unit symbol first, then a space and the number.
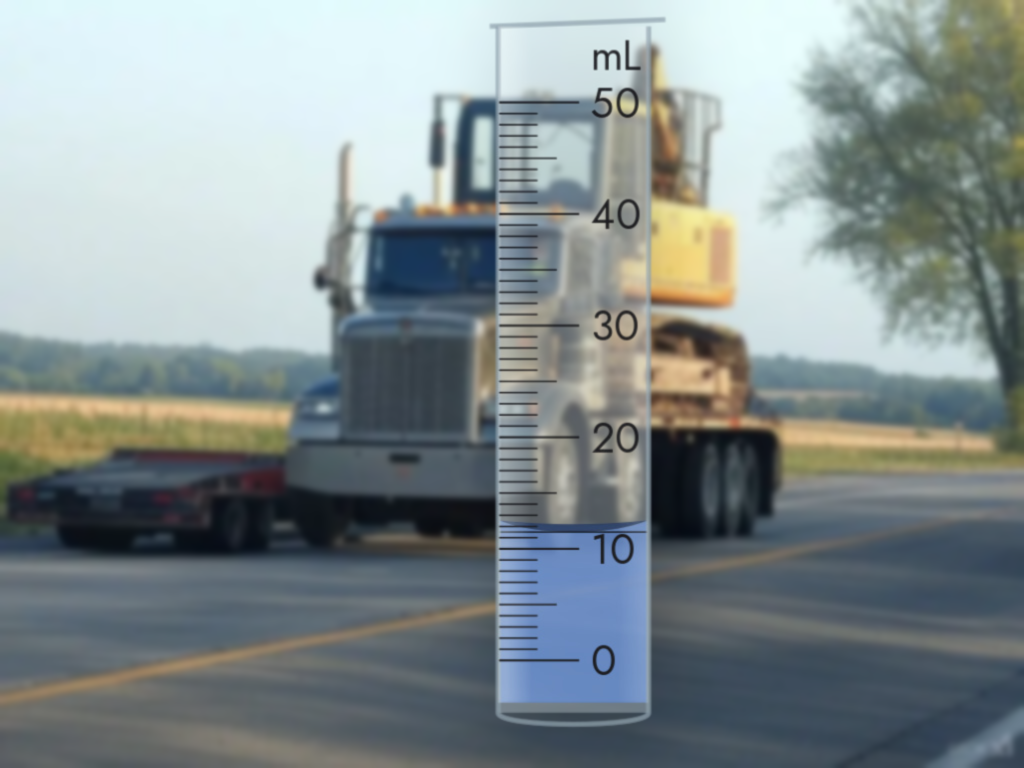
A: mL 11.5
